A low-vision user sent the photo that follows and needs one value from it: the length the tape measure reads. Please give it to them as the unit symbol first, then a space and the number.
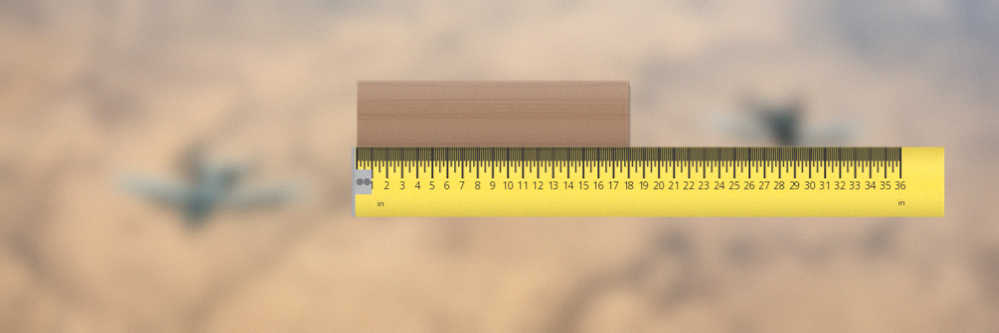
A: in 18
